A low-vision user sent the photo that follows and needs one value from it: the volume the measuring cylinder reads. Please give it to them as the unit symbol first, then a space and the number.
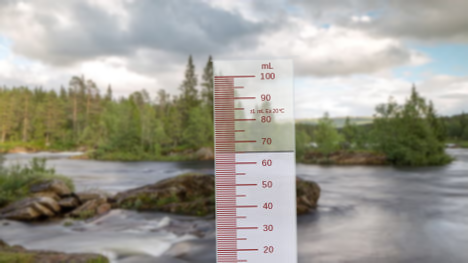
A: mL 65
